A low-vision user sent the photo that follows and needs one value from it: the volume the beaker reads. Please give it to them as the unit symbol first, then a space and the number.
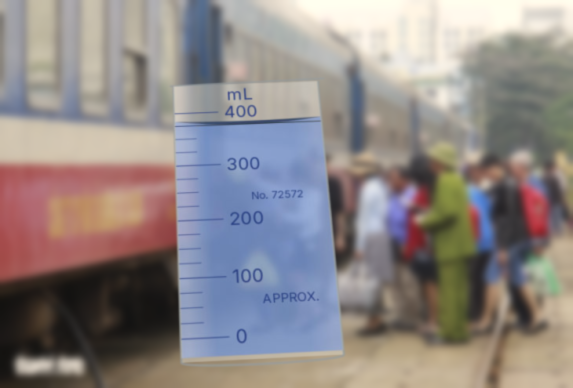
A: mL 375
